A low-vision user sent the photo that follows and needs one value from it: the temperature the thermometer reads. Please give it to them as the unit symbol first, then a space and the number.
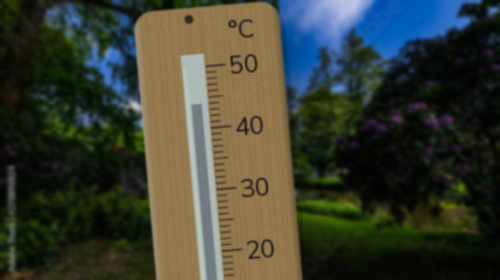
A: °C 44
